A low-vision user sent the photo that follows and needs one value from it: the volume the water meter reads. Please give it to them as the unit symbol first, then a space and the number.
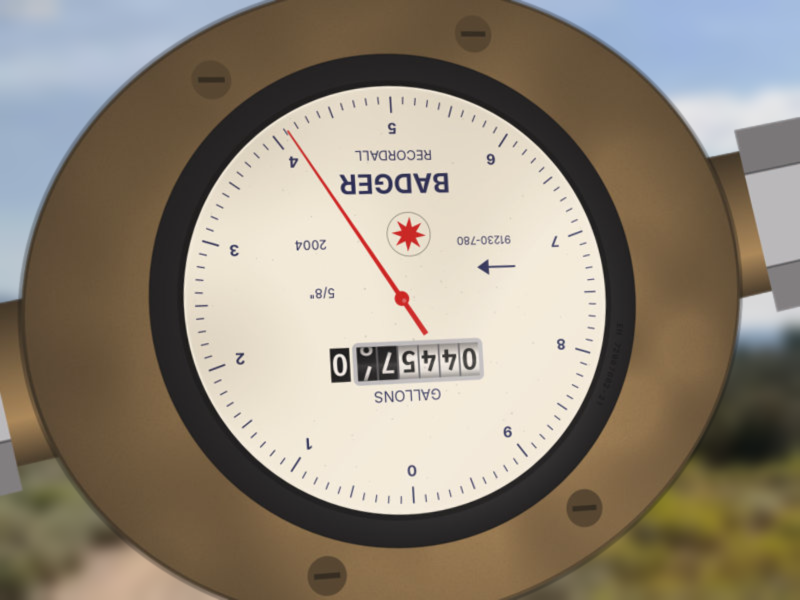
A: gal 445774.1
